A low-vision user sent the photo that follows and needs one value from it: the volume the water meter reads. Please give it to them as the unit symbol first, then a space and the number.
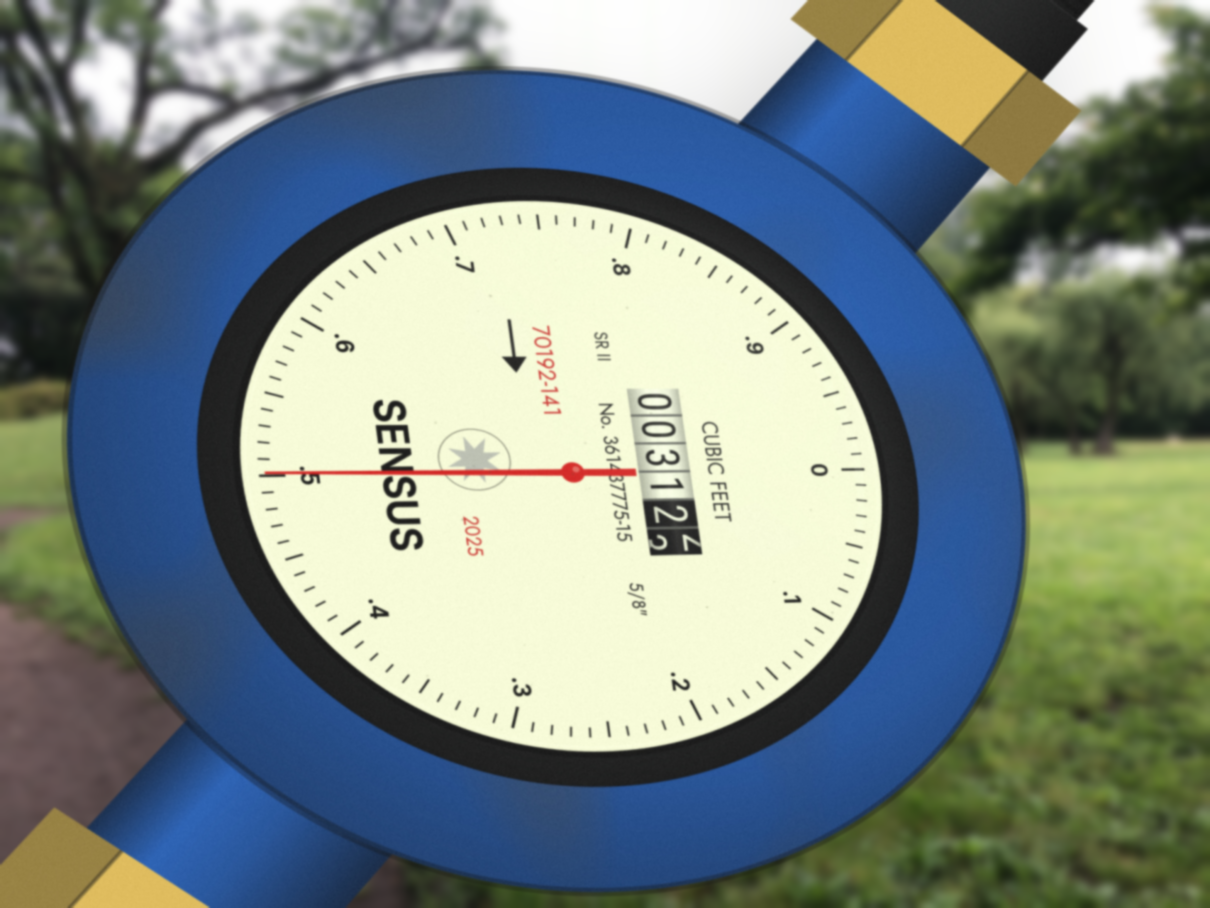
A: ft³ 3122.50
